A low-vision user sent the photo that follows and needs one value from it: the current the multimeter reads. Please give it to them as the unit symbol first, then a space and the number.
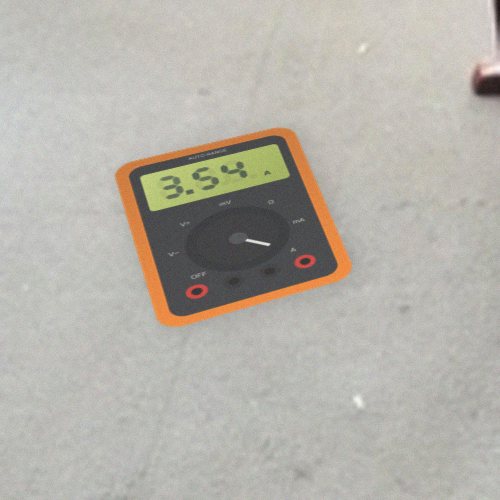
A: A 3.54
